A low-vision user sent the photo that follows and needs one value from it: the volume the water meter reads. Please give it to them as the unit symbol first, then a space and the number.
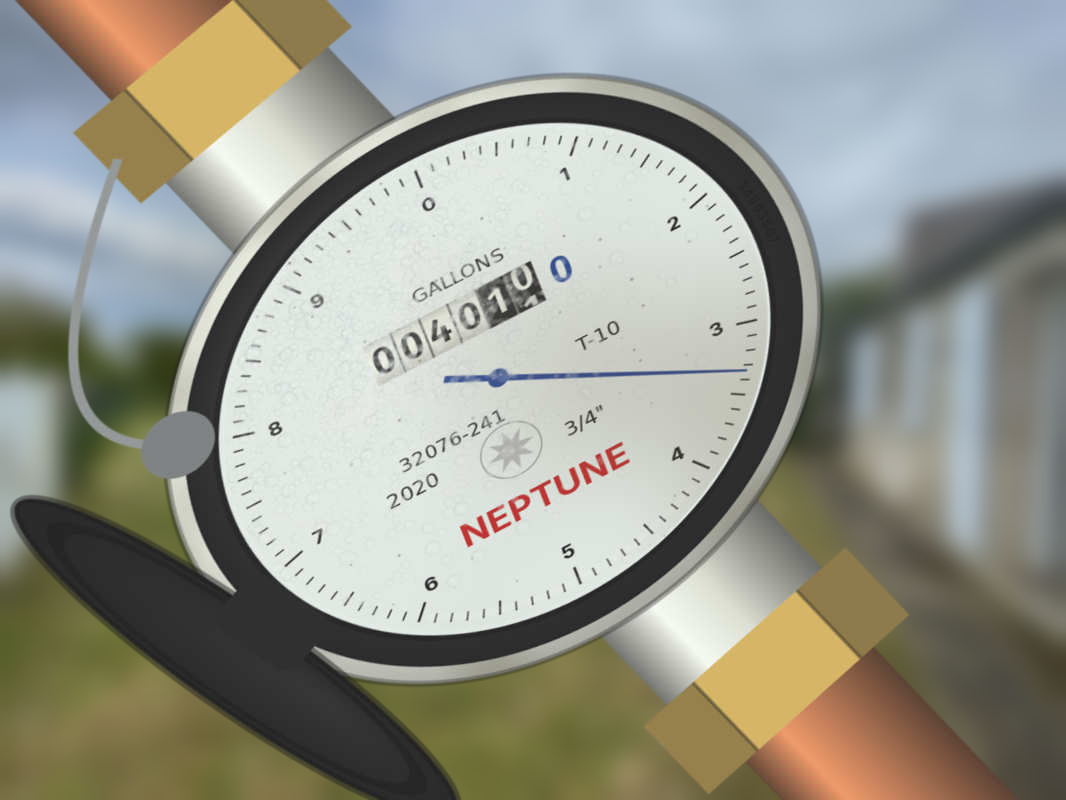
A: gal 40103.3
